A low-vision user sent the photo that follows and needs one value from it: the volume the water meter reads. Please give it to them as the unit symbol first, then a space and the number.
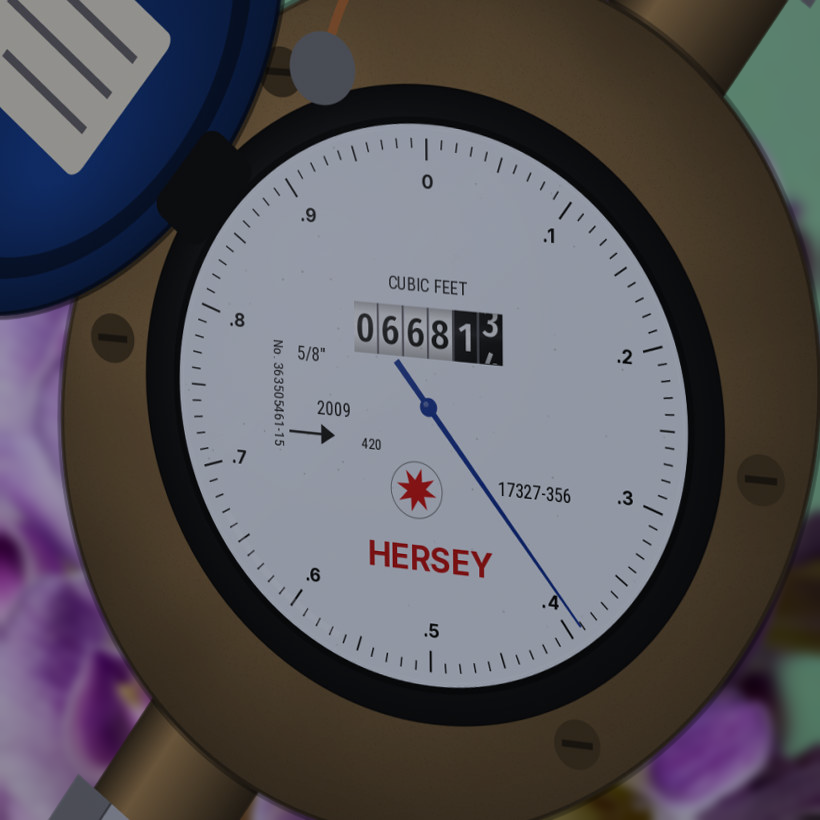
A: ft³ 66813.39
